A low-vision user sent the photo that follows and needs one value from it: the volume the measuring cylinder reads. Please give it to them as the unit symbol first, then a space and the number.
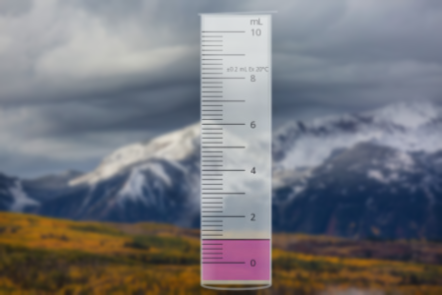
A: mL 1
